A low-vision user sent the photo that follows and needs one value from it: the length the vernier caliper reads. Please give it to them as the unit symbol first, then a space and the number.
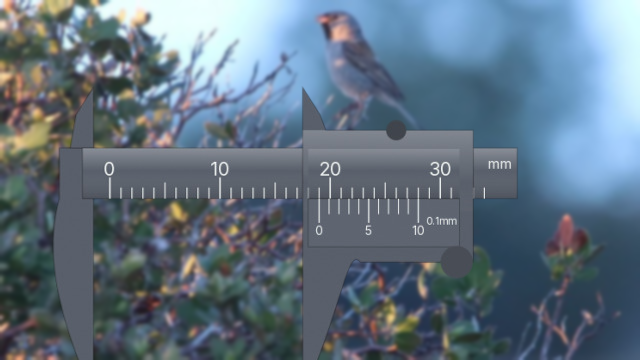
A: mm 19.0
